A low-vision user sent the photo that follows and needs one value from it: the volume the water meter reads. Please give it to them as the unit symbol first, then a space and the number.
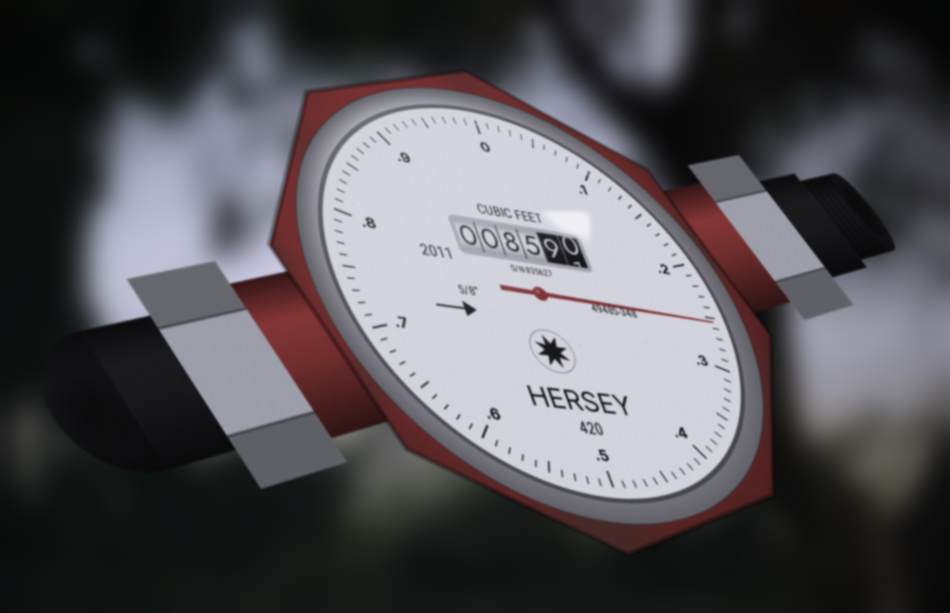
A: ft³ 8590.25
